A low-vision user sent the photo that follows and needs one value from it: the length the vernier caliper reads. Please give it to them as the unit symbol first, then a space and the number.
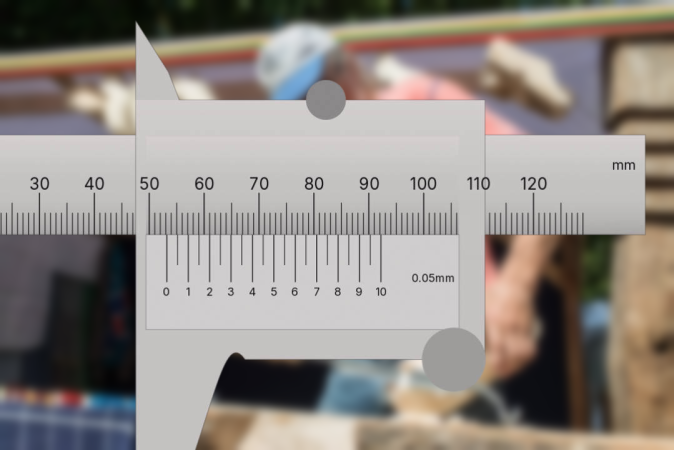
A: mm 53.2
